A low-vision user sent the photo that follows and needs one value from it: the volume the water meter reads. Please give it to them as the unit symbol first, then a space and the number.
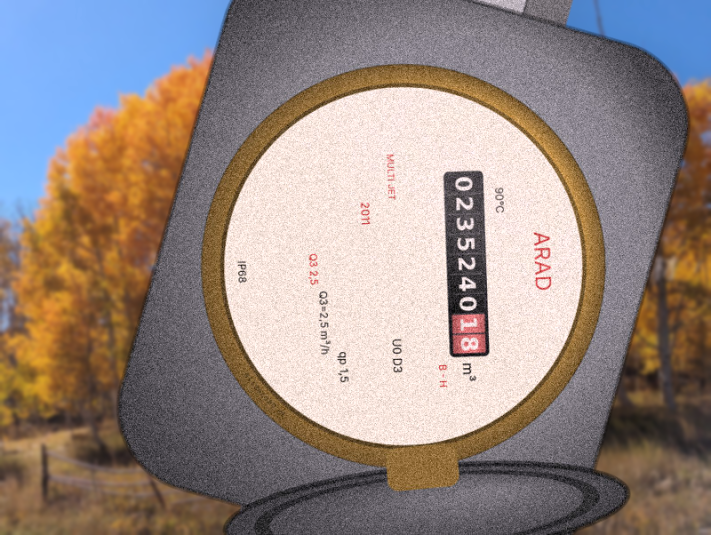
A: m³ 235240.18
